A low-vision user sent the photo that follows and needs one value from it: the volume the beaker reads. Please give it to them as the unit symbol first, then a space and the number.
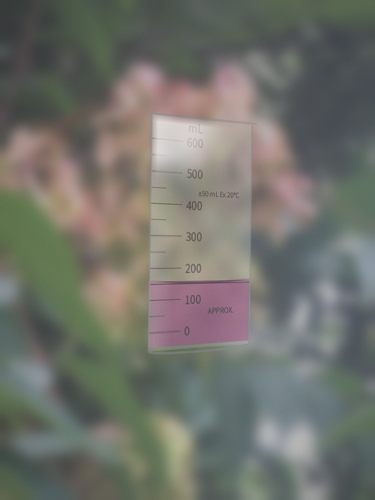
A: mL 150
